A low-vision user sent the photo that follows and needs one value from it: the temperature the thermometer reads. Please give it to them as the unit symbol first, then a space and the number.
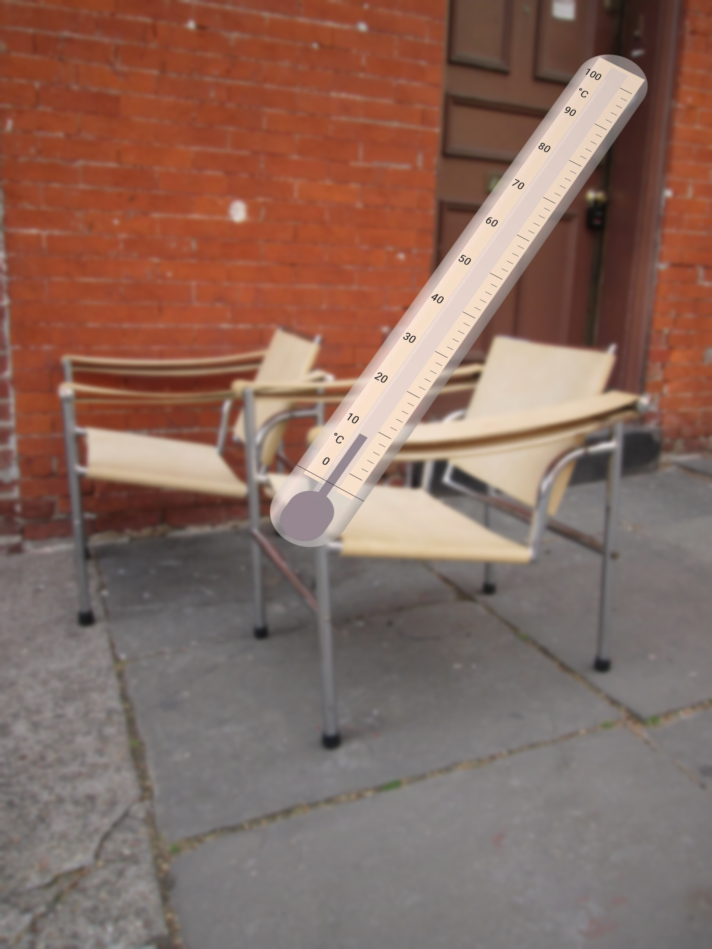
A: °C 8
